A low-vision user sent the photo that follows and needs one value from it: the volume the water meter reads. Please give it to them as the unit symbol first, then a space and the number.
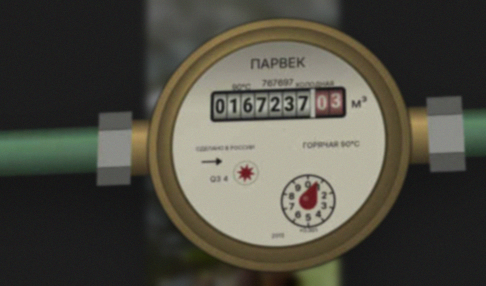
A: m³ 167237.030
